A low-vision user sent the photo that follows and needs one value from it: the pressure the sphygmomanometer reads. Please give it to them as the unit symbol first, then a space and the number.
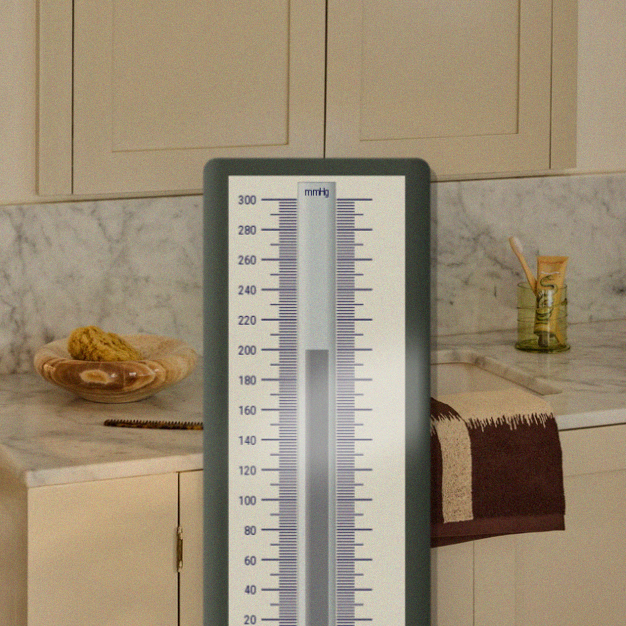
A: mmHg 200
